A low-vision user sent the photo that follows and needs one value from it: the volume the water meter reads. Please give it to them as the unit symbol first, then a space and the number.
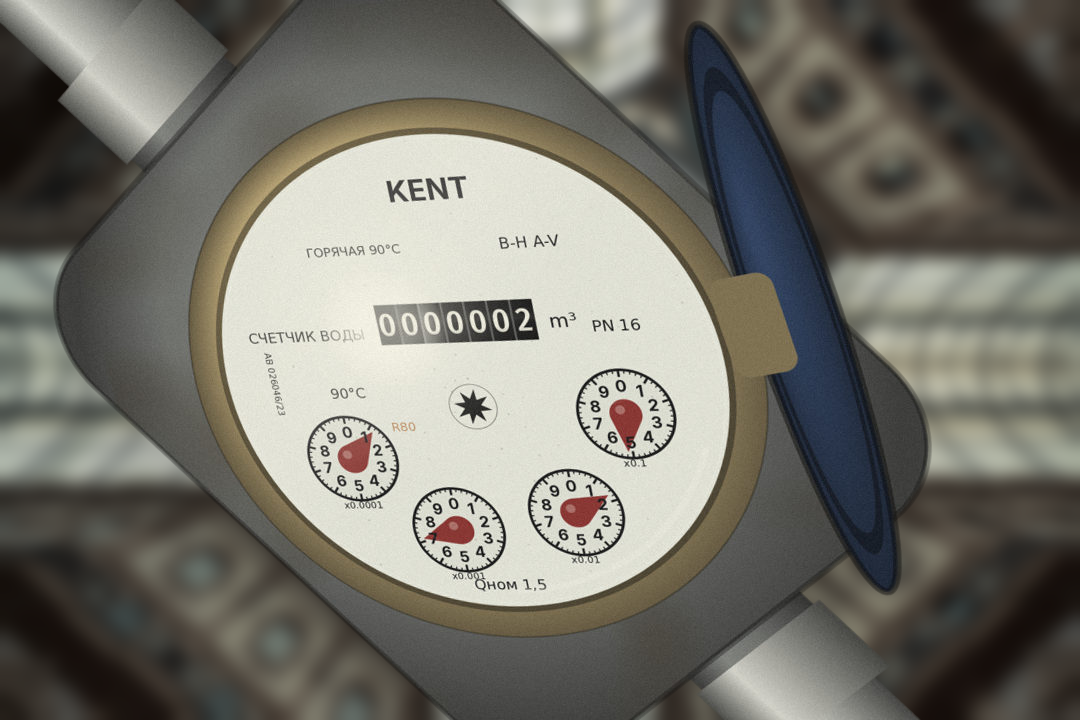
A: m³ 2.5171
